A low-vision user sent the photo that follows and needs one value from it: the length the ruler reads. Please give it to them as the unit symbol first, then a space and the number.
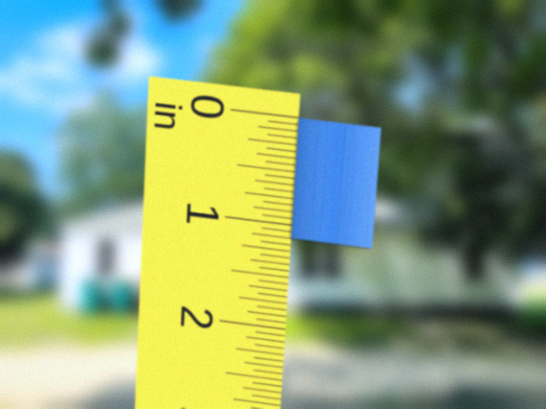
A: in 1.125
